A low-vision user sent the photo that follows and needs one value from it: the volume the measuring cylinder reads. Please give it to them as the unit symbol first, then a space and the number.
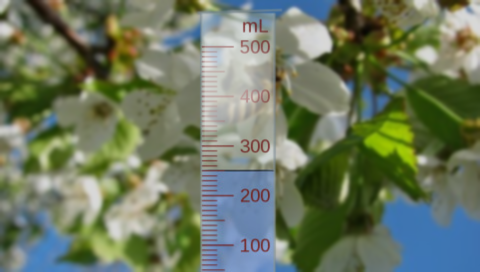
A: mL 250
